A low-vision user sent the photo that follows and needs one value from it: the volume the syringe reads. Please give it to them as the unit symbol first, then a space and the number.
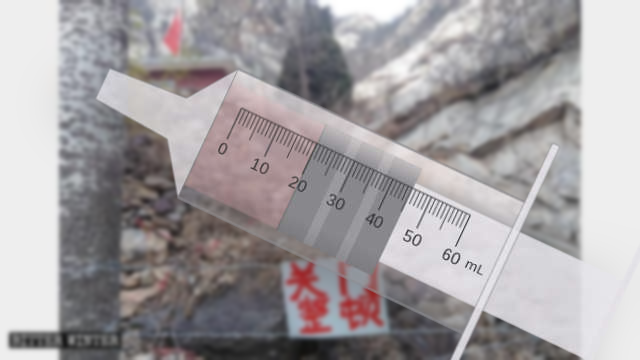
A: mL 20
